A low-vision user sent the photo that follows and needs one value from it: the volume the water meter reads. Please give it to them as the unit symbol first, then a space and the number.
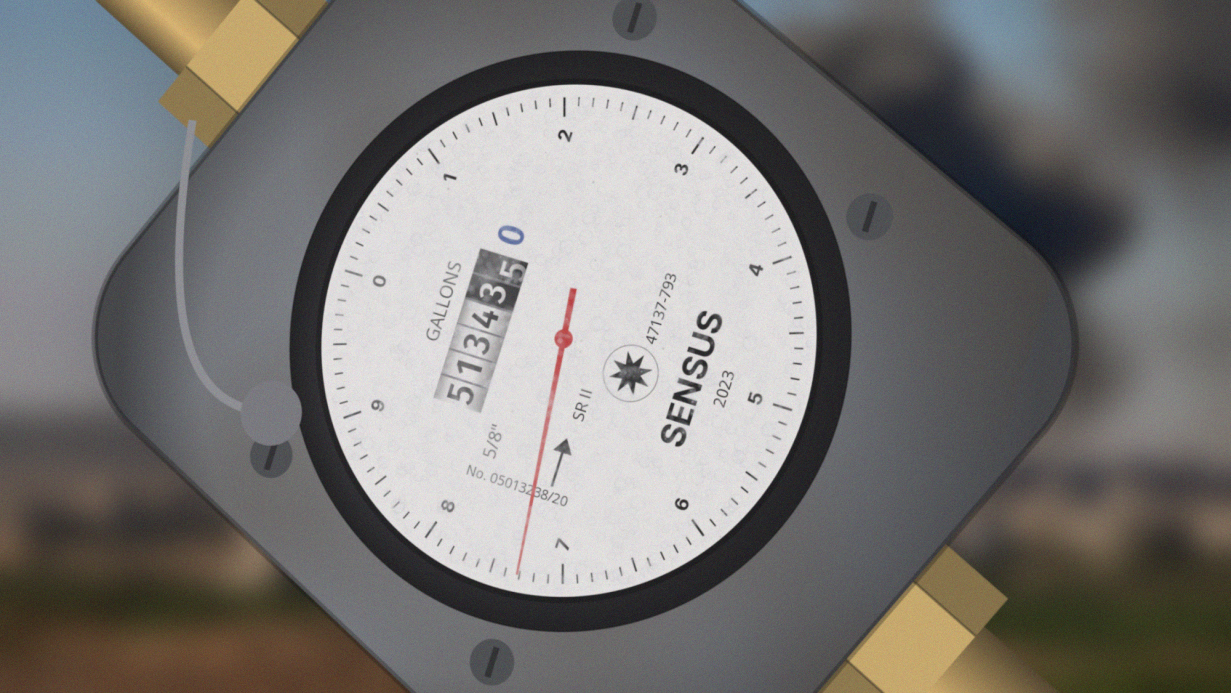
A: gal 5134347.3
